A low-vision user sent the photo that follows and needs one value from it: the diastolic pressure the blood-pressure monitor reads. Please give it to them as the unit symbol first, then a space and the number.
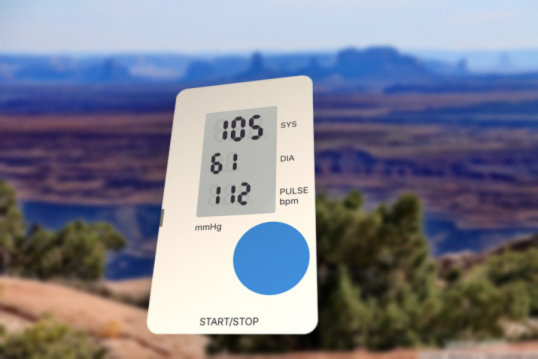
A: mmHg 61
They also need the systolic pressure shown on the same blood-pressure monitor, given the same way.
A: mmHg 105
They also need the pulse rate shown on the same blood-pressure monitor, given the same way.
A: bpm 112
